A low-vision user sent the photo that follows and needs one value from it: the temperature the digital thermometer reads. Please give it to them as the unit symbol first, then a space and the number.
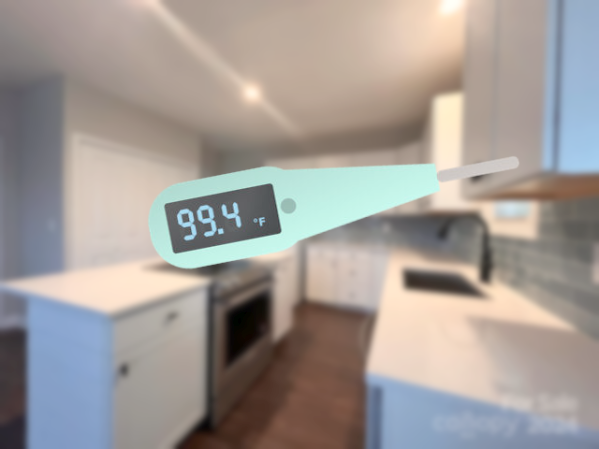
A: °F 99.4
